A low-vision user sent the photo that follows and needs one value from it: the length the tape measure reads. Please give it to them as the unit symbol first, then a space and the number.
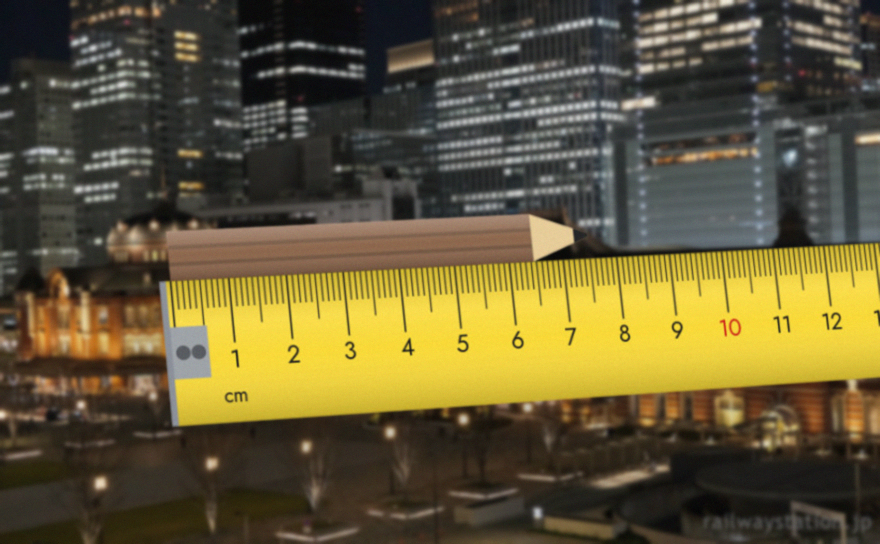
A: cm 7.5
